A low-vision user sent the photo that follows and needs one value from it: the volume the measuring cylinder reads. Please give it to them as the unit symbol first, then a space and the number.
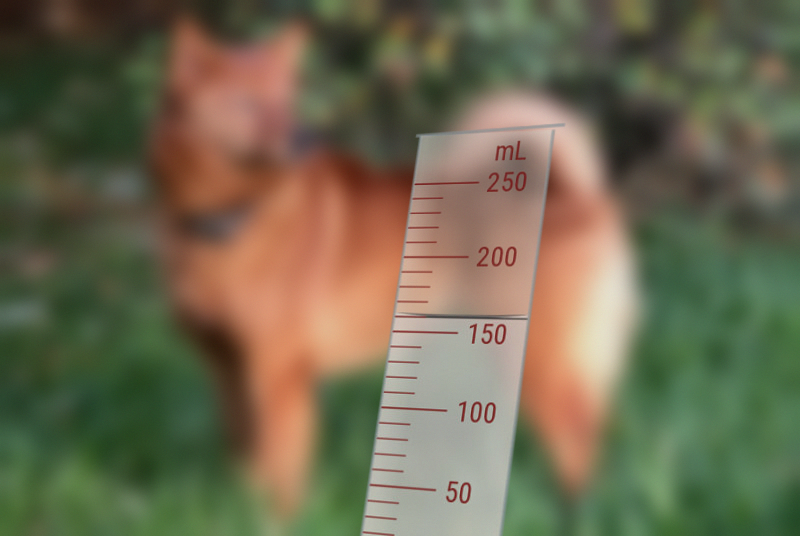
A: mL 160
